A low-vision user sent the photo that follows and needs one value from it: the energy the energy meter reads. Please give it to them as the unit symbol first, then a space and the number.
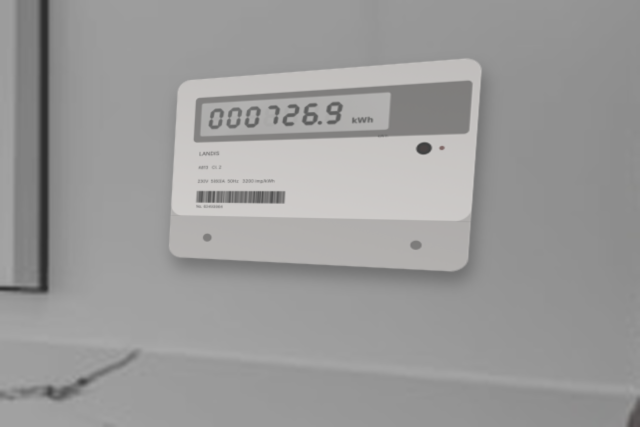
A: kWh 726.9
